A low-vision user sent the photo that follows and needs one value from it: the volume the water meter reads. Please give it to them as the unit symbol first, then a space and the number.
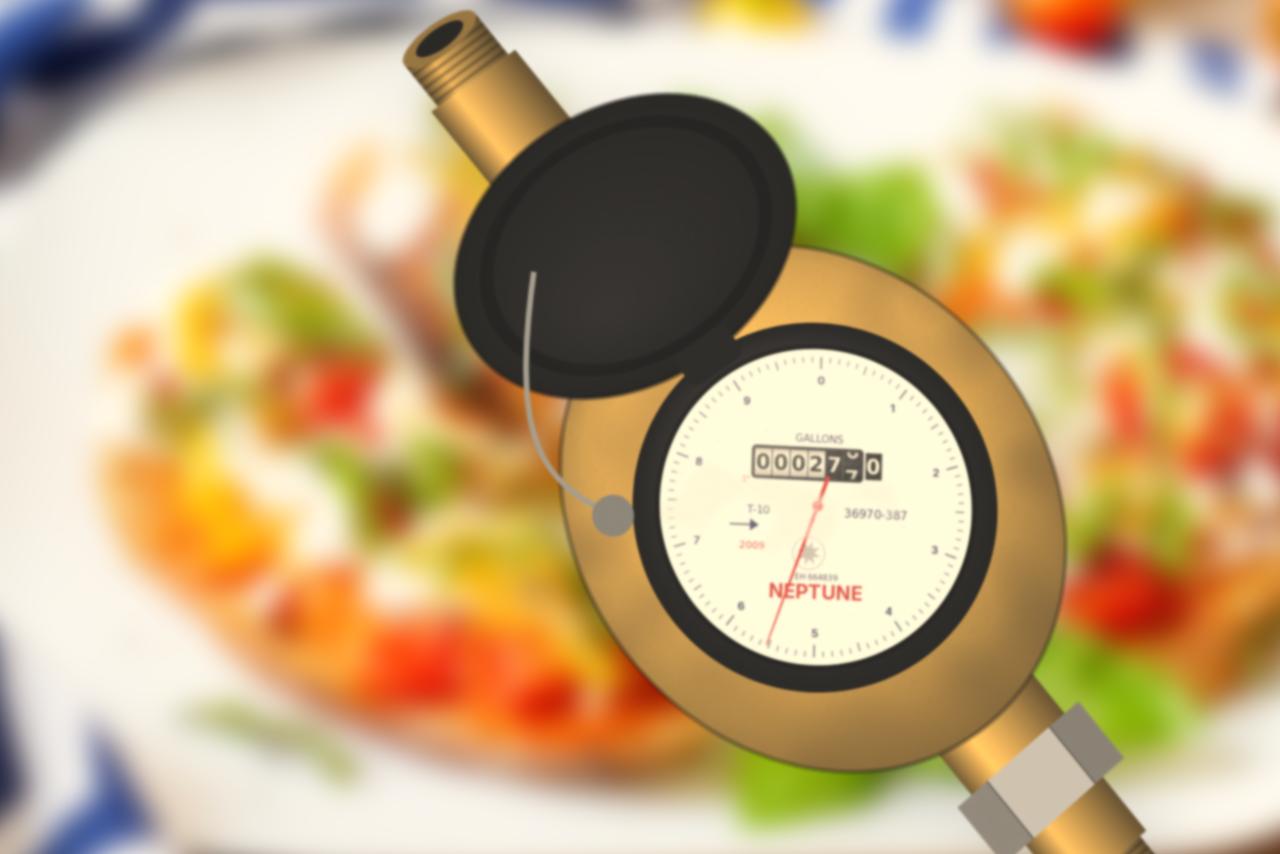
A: gal 2765.5
